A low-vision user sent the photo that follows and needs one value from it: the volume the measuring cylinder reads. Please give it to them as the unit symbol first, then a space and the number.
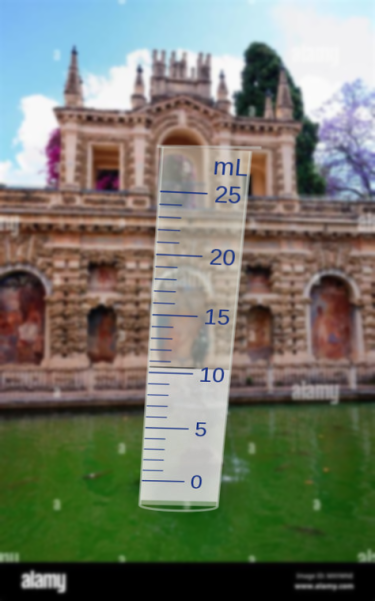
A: mL 10.5
